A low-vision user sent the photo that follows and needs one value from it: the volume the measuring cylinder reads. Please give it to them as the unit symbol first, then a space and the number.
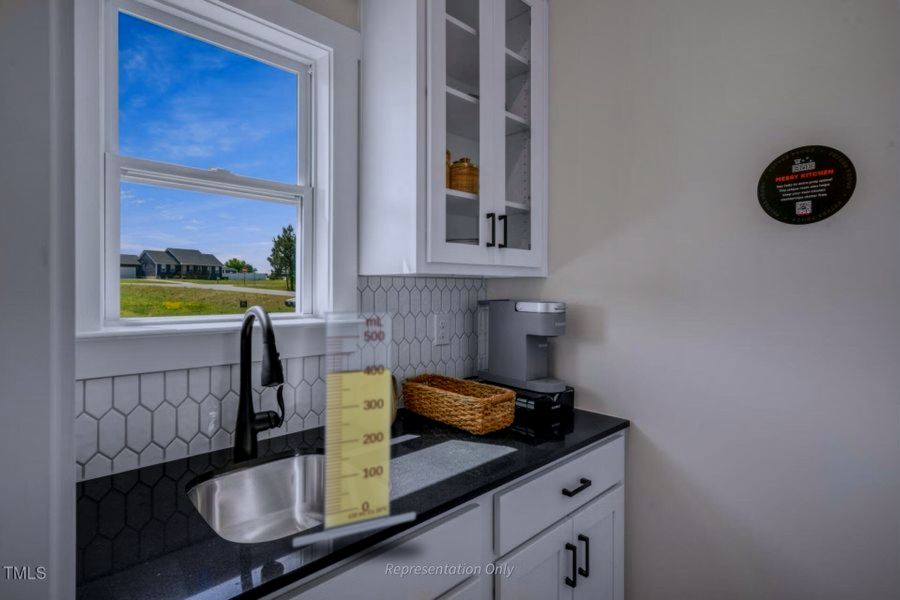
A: mL 400
